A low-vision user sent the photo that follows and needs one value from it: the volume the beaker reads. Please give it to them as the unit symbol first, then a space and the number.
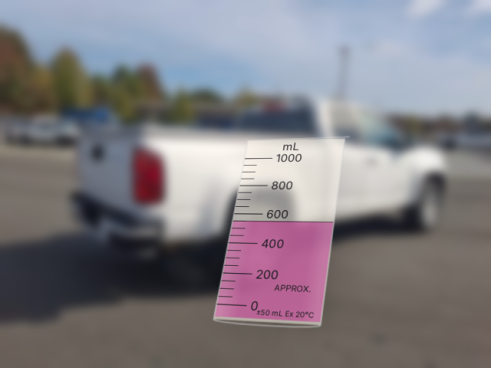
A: mL 550
